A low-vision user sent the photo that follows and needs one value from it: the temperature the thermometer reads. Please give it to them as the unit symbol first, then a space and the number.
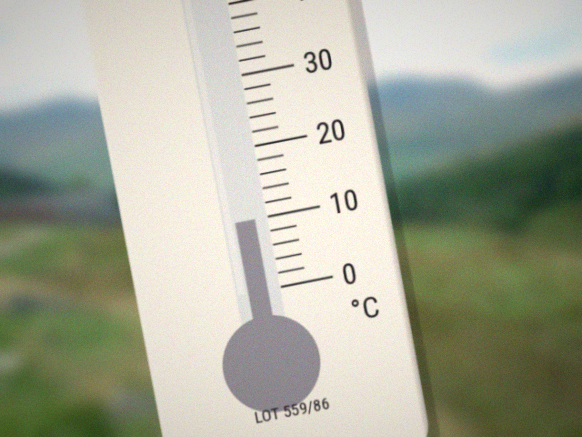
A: °C 10
